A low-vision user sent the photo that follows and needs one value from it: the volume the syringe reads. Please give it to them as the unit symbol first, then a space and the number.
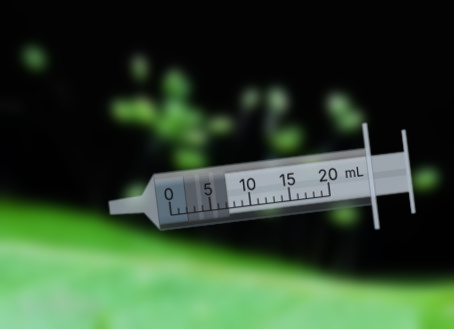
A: mL 2
